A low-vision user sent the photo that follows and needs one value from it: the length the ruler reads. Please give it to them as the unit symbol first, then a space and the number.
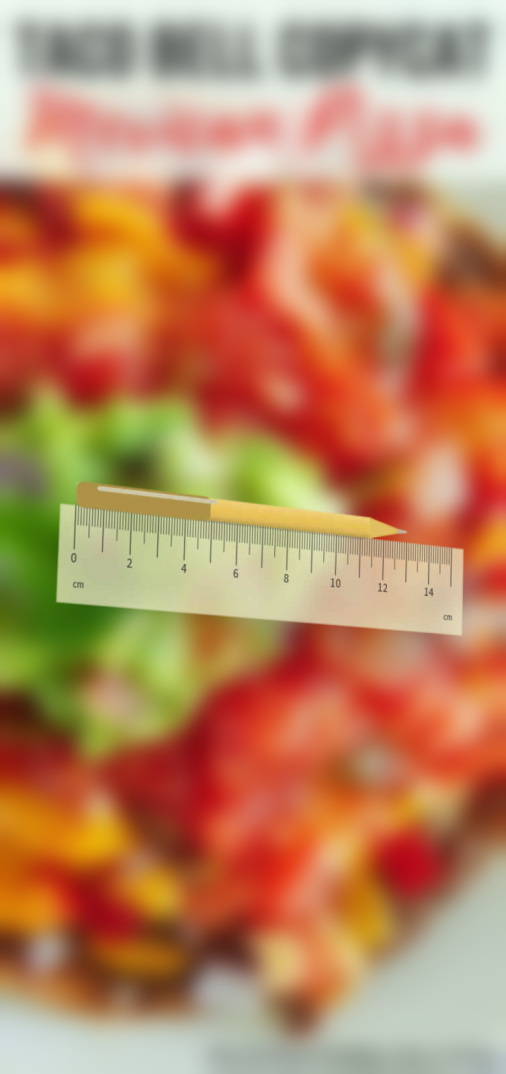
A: cm 13
